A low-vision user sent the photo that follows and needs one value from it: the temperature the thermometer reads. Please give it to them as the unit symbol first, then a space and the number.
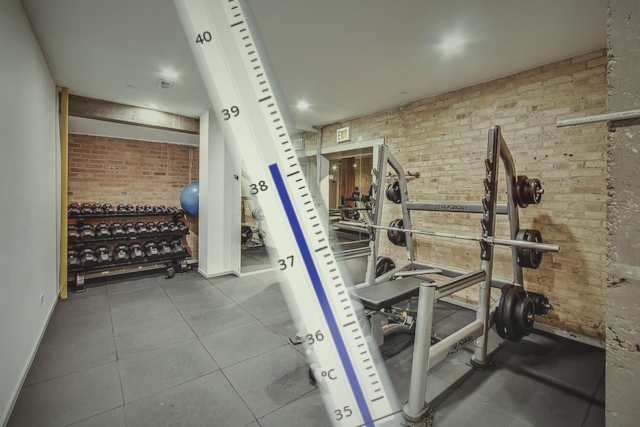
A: °C 38.2
